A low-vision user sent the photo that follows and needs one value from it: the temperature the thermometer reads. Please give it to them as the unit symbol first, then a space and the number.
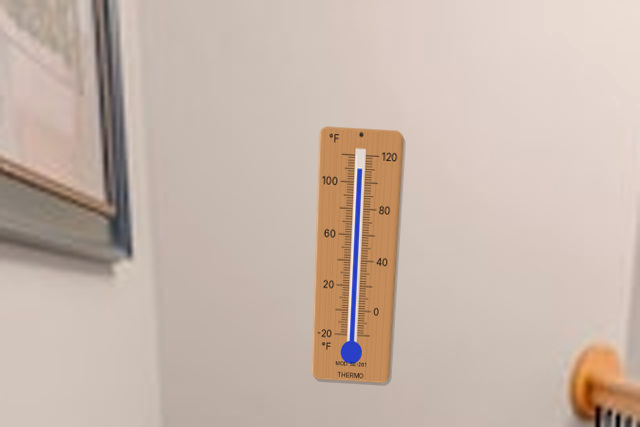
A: °F 110
